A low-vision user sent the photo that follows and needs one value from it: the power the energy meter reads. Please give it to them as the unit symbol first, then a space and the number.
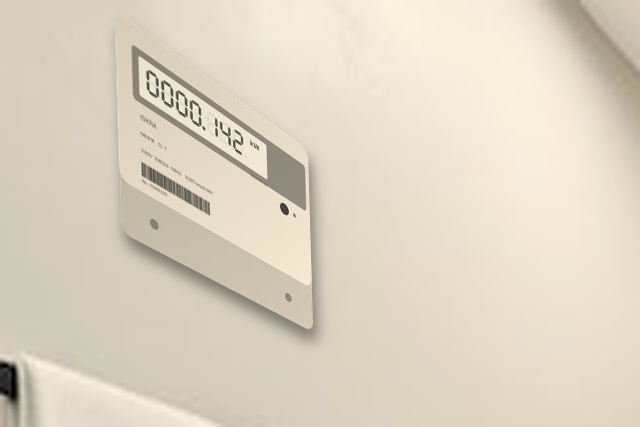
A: kW 0.142
